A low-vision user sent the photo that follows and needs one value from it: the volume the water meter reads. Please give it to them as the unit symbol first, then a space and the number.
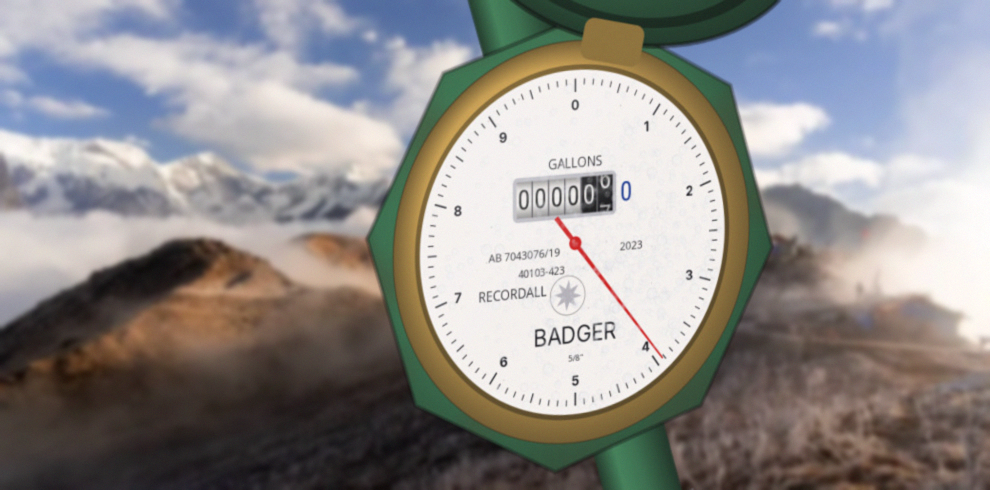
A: gal 63.9
